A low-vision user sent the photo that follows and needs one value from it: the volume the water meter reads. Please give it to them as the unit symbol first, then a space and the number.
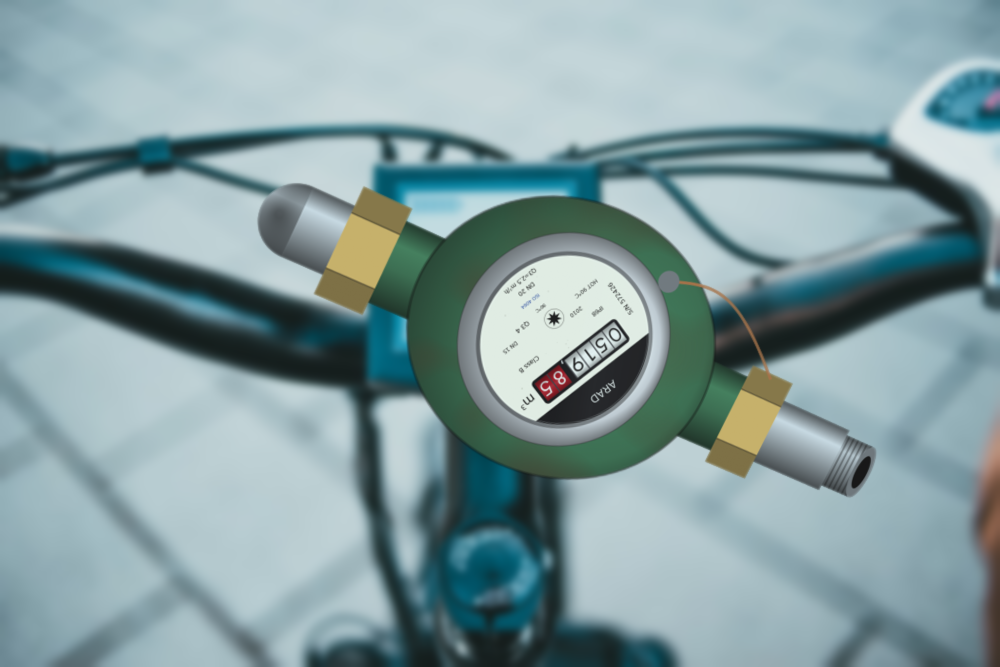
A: m³ 519.85
